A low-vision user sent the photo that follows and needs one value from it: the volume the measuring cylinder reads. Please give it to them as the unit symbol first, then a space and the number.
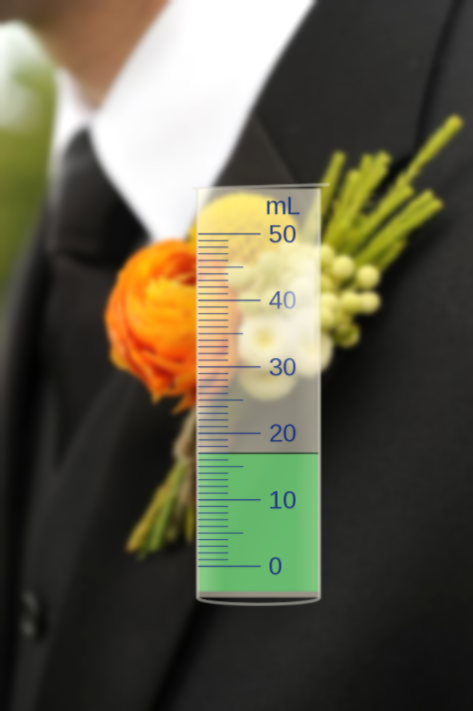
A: mL 17
